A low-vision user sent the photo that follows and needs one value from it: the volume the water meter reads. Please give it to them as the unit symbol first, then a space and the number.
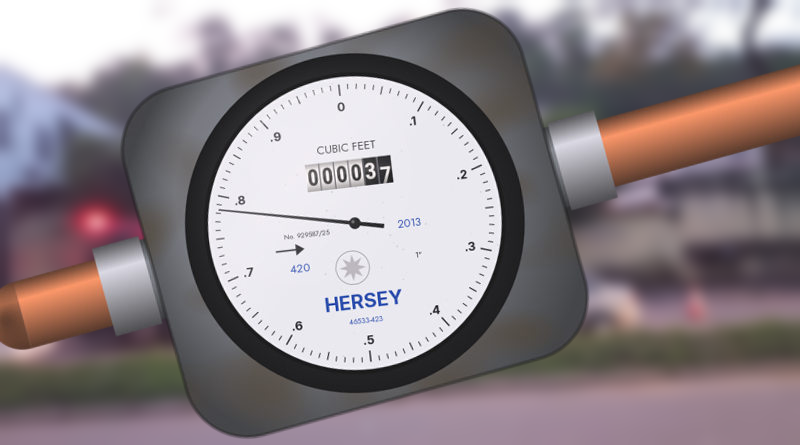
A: ft³ 36.78
